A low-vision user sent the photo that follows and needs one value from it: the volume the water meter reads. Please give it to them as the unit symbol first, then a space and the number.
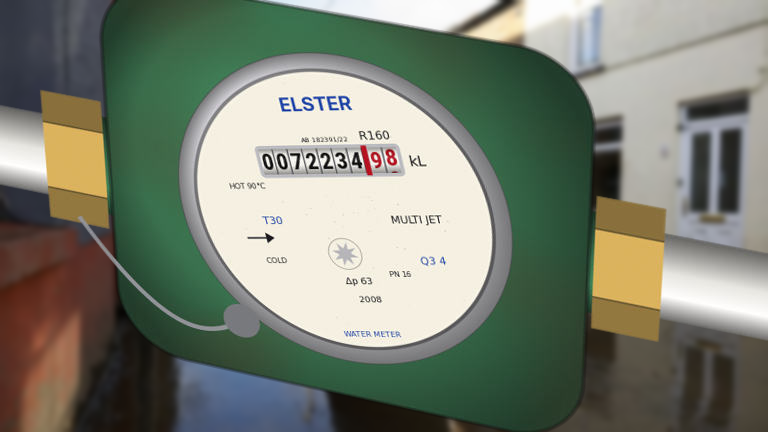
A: kL 72234.98
